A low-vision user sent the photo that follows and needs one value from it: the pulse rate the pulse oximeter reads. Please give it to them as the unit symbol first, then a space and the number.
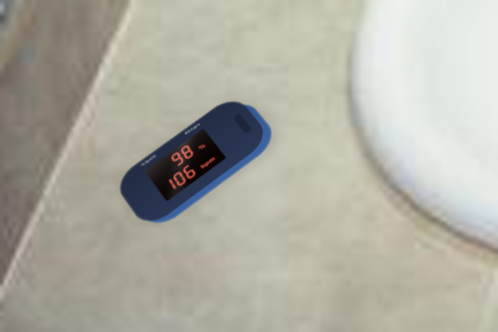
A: bpm 106
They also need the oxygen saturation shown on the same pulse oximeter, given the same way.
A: % 98
